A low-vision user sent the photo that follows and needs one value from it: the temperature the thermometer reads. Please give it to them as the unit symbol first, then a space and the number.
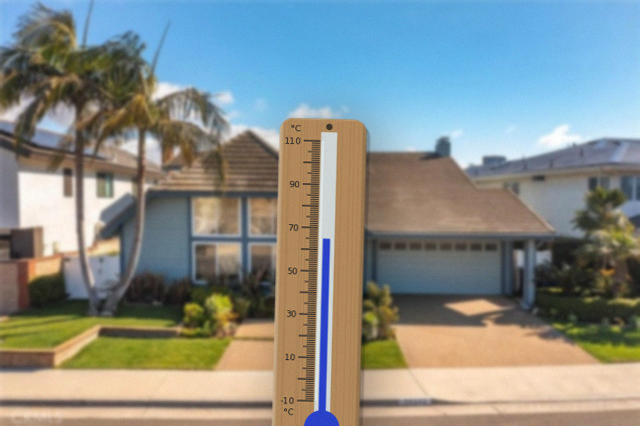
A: °C 65
